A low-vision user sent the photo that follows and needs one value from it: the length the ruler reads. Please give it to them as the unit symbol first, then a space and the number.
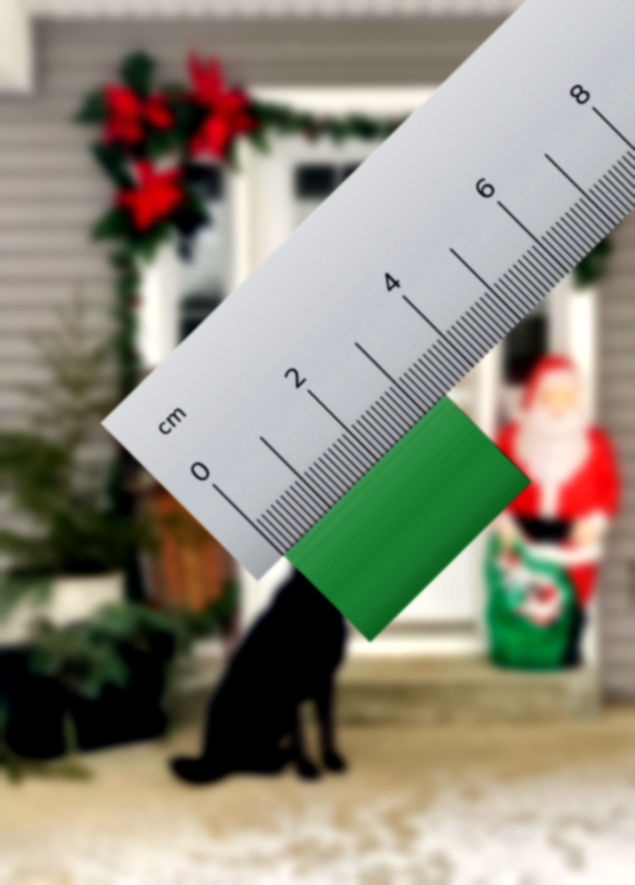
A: cm 3.4
